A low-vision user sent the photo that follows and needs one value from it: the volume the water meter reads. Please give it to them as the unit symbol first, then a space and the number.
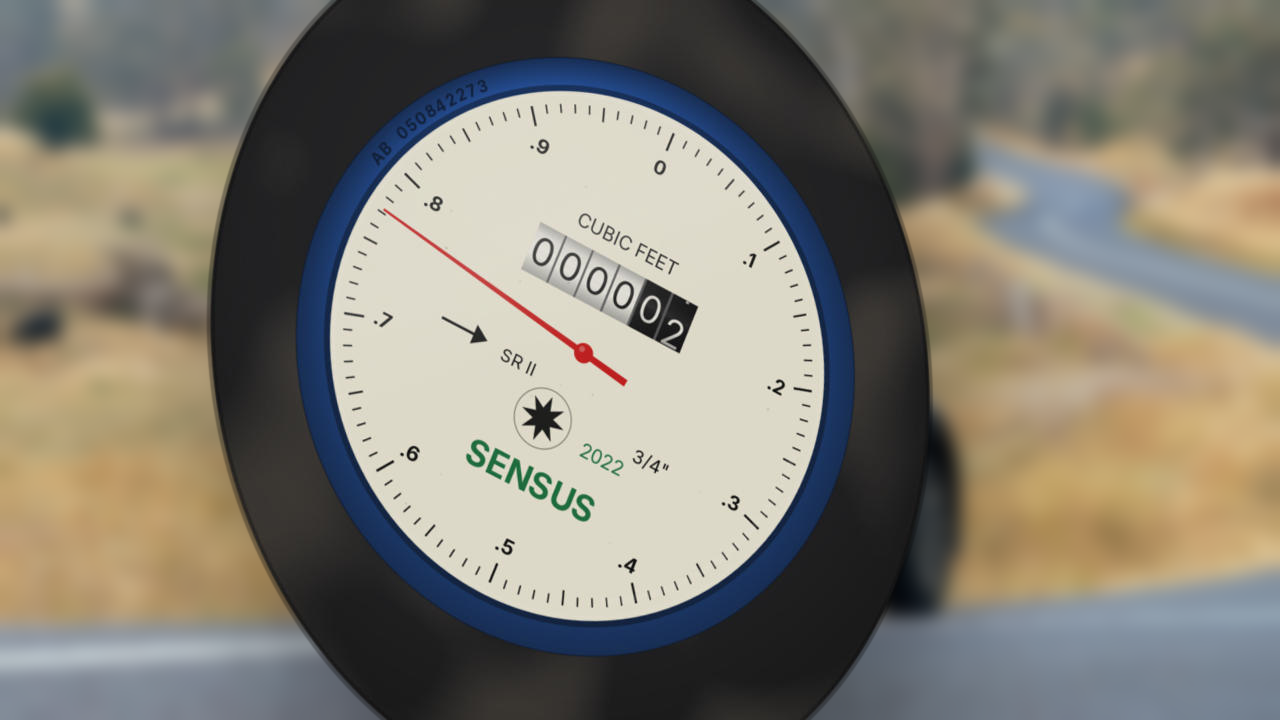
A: ft³ 1.77
